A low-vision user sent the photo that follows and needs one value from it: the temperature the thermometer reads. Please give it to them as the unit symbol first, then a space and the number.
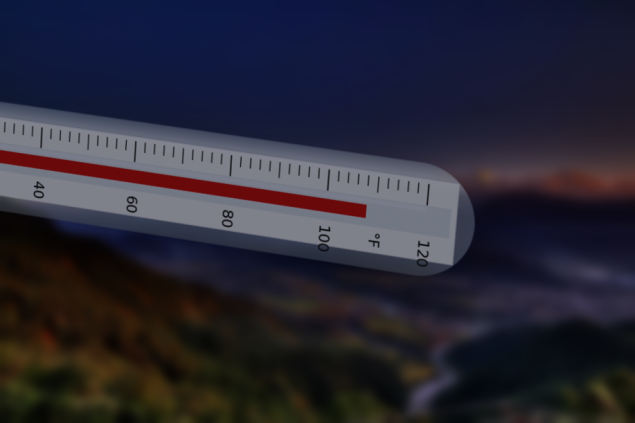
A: °F 108
